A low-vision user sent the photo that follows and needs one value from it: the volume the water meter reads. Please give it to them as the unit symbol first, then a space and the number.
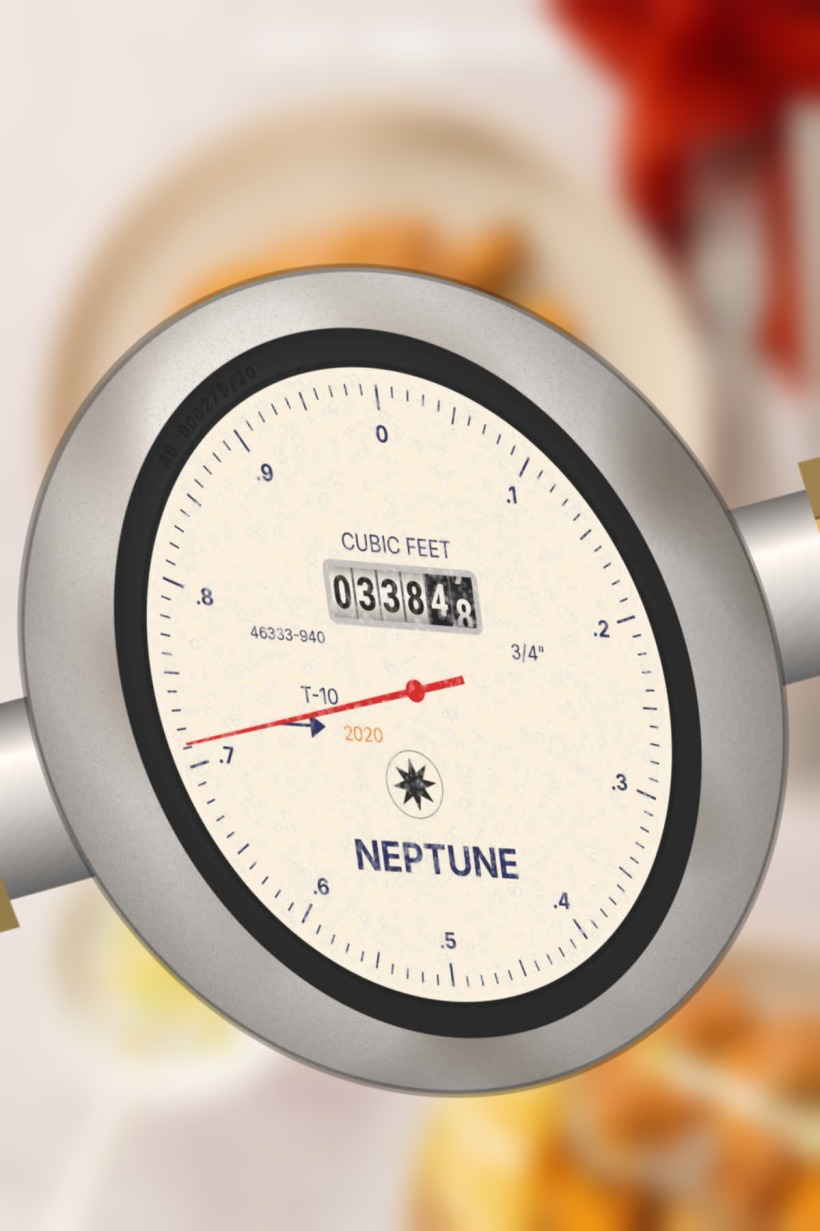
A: ft³ 33847.71
